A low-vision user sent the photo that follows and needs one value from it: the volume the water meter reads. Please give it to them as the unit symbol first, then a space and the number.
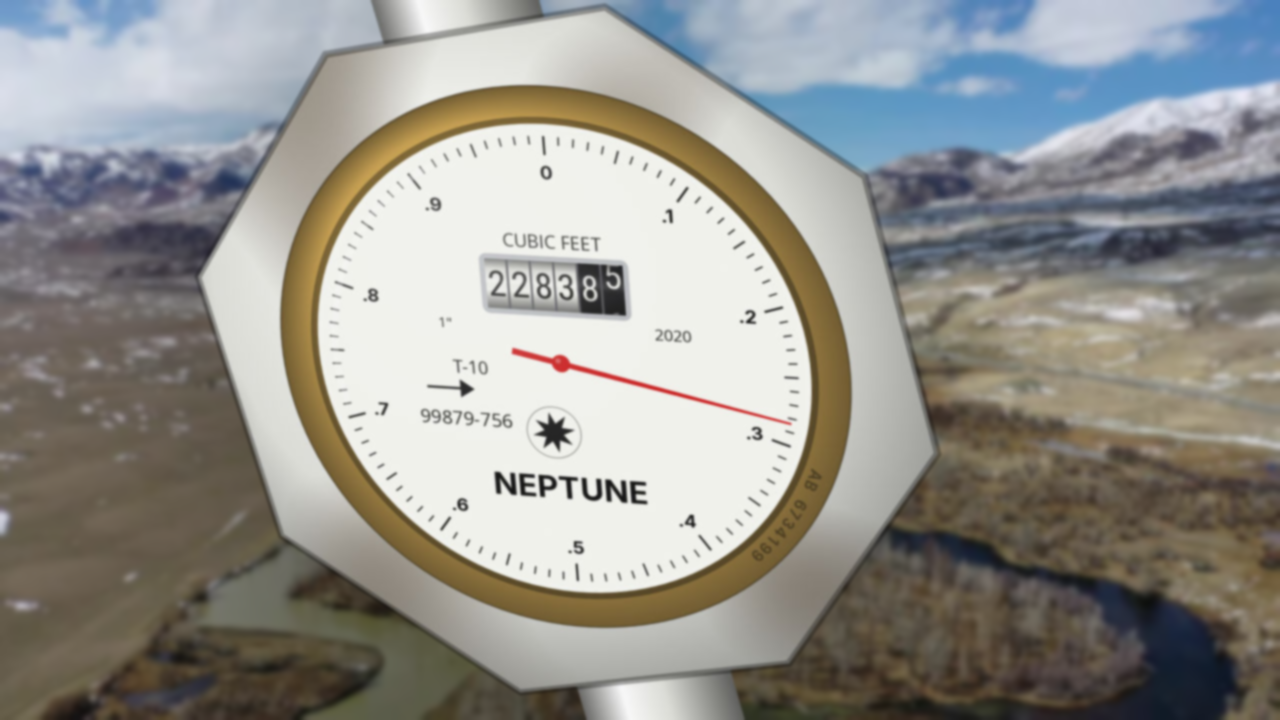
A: ft³ 228385.28
